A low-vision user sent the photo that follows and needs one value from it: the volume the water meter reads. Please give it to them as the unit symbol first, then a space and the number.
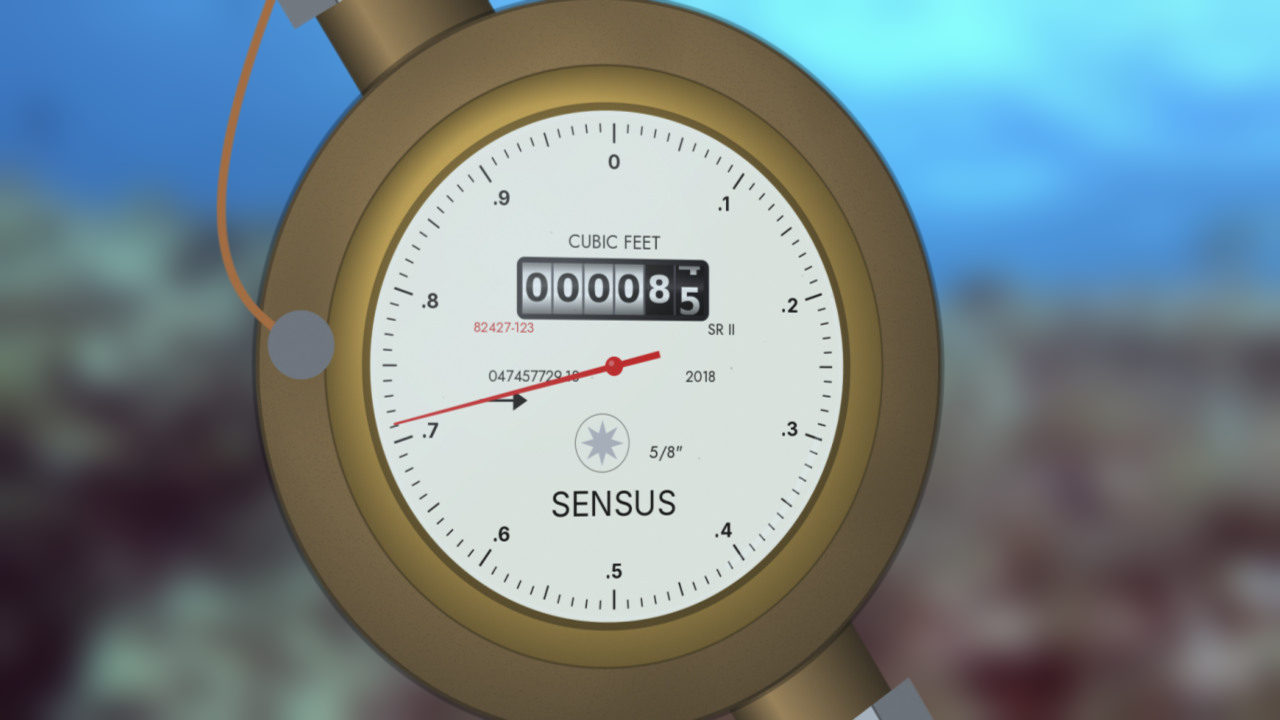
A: ft³ 84.71
